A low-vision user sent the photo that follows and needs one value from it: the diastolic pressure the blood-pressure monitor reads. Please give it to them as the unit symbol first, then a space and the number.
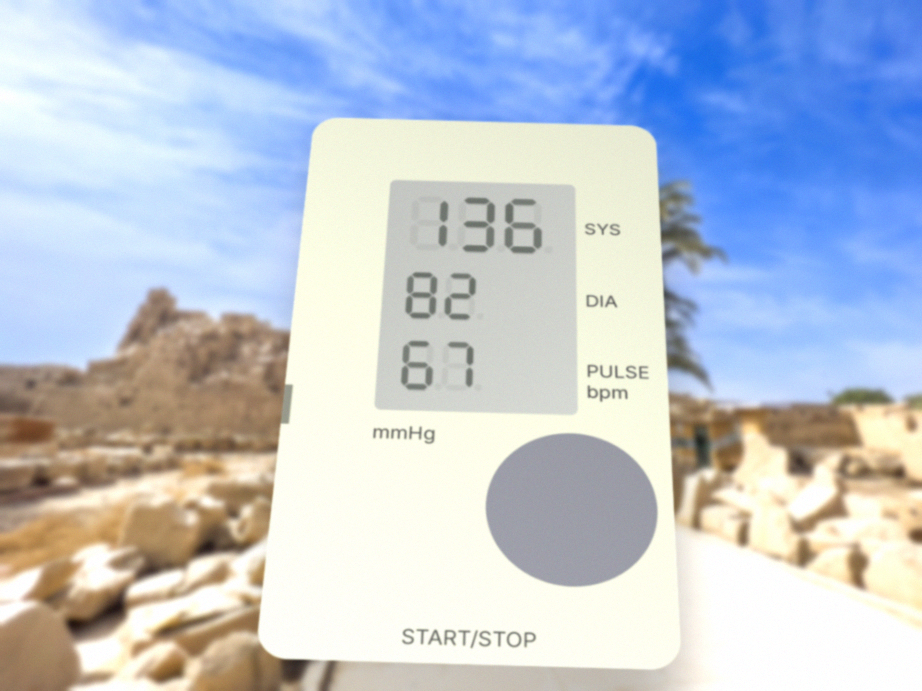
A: mmHg 82
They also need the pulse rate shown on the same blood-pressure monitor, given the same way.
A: bpm 67
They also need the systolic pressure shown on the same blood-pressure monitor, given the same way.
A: mmHg 136
